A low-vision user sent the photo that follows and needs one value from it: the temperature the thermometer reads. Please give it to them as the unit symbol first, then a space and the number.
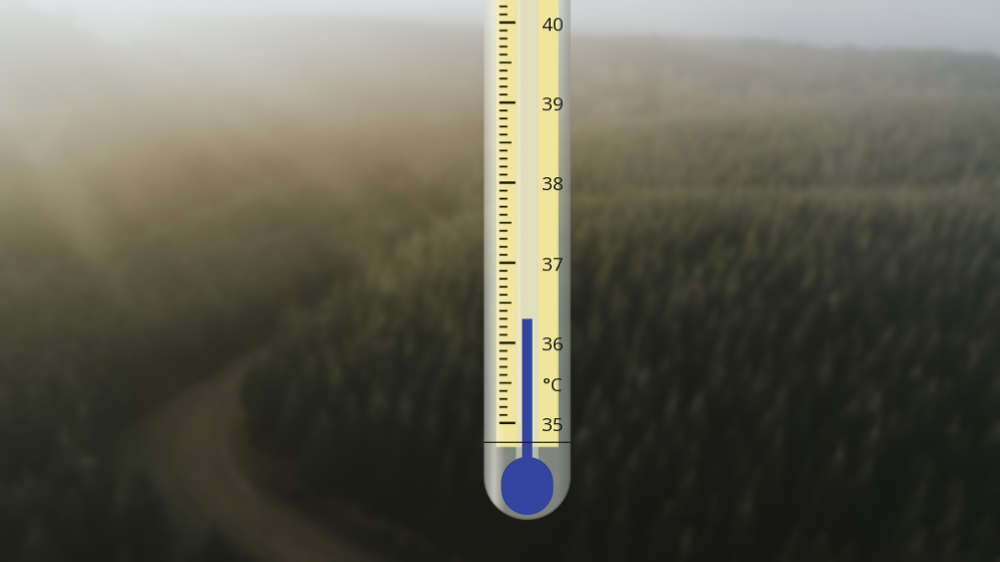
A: °C 36.3
